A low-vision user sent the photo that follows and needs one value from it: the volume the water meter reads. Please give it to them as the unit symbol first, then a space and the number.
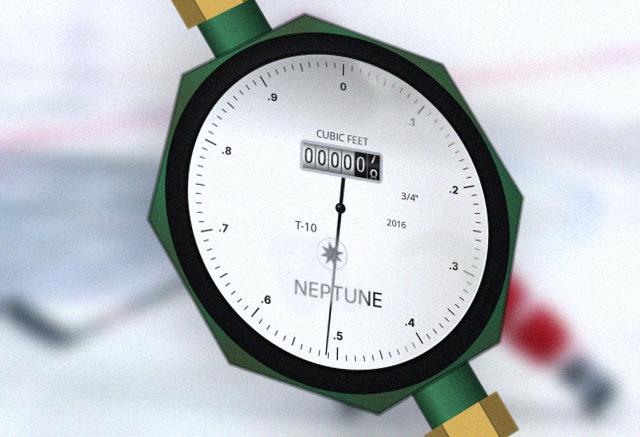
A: ft³ 7.51
